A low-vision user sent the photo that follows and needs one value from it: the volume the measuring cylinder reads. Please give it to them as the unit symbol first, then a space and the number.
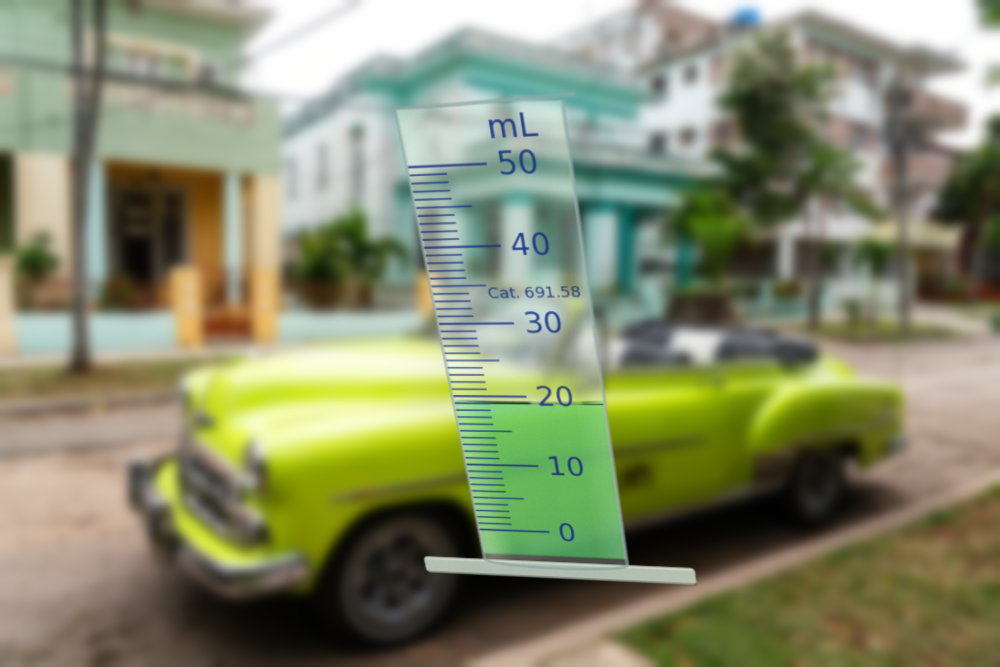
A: mL 19
